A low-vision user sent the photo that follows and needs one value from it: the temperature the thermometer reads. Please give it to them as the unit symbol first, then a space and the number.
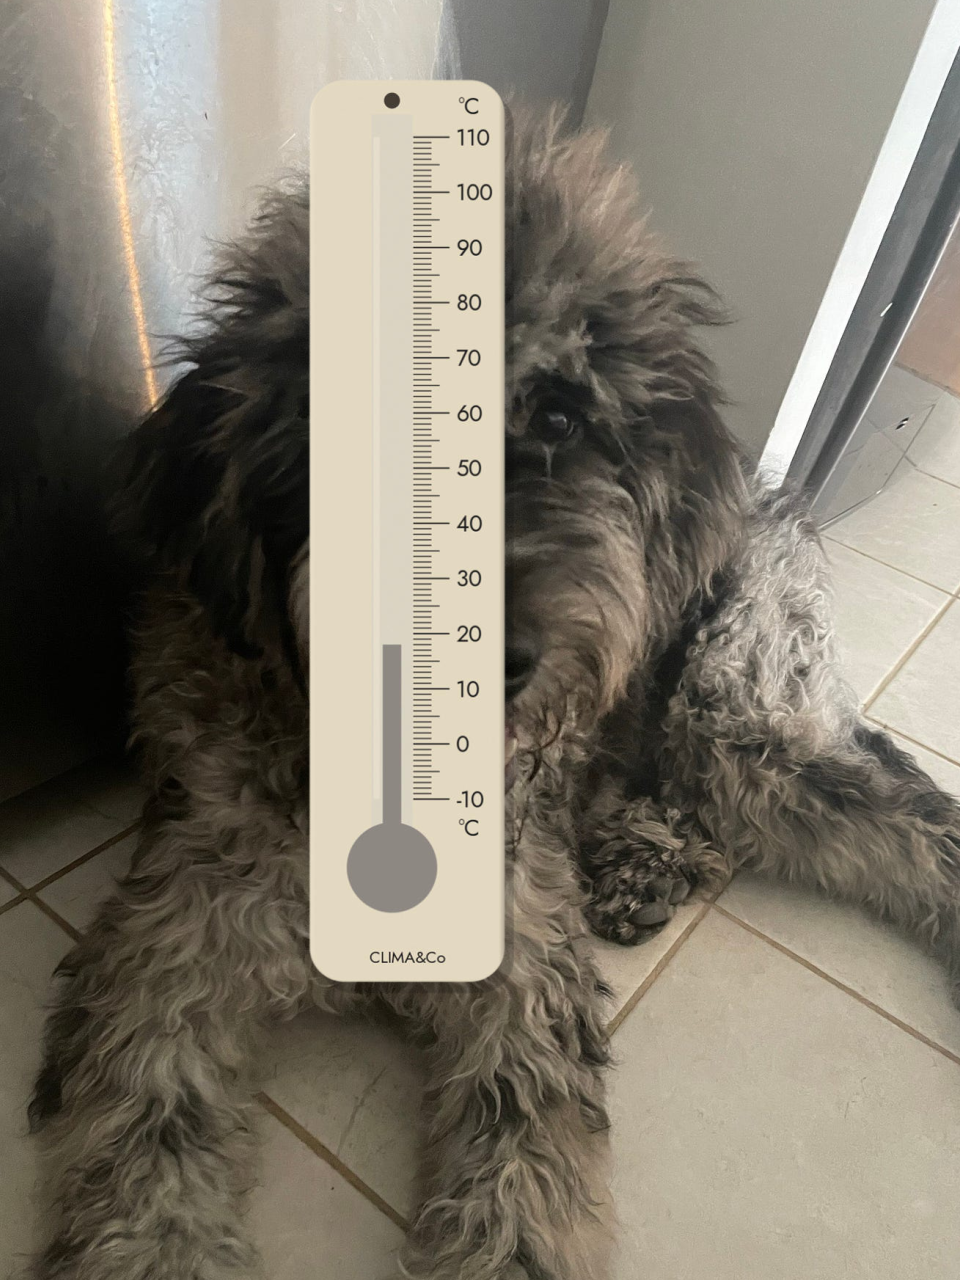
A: °C 18
